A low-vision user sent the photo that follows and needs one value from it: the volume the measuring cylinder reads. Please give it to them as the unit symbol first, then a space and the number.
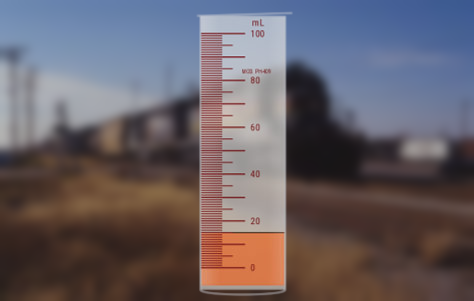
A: mL 15
